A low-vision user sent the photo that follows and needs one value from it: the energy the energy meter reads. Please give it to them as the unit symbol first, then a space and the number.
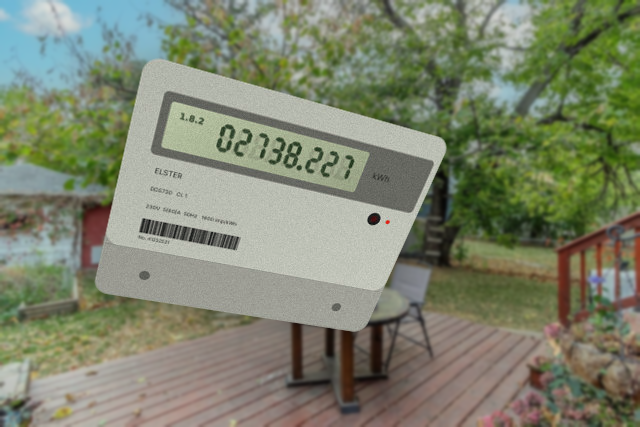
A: kWh 2738.227
